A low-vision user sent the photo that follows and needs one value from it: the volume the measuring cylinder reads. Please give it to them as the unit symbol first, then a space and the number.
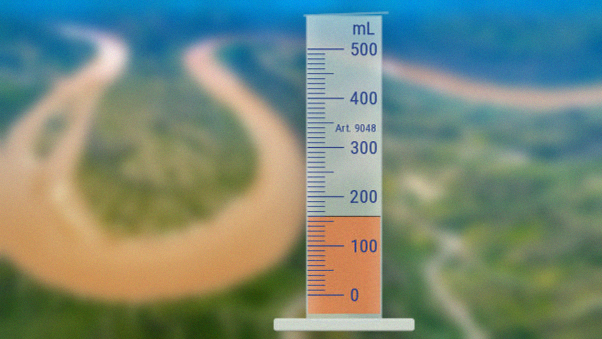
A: mL 160
